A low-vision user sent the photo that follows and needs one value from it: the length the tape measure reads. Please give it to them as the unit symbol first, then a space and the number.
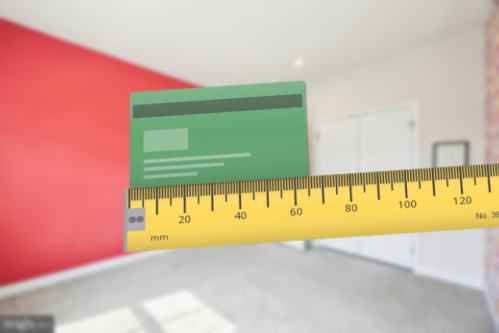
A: mm 65
